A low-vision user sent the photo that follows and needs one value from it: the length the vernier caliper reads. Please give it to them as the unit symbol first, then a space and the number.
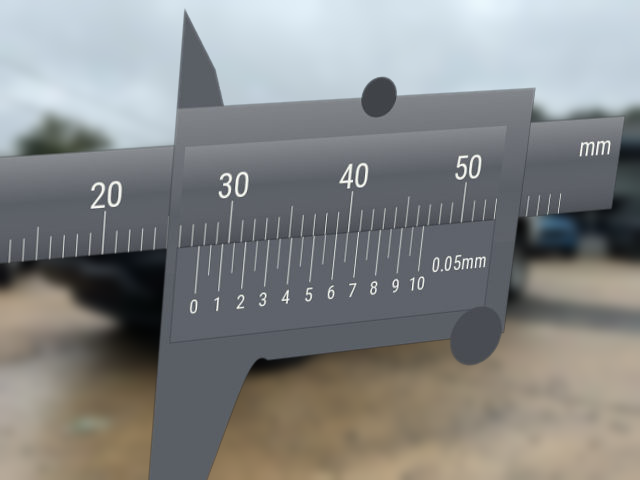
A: mm 27.6
